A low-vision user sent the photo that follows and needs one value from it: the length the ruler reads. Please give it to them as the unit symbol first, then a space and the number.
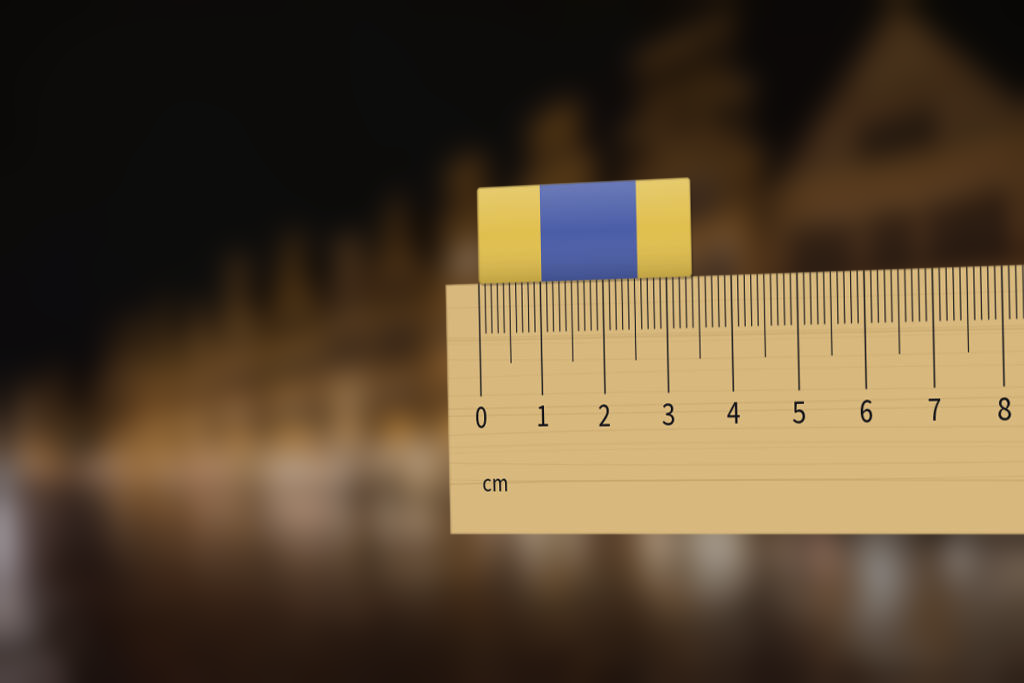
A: cm 3.4
